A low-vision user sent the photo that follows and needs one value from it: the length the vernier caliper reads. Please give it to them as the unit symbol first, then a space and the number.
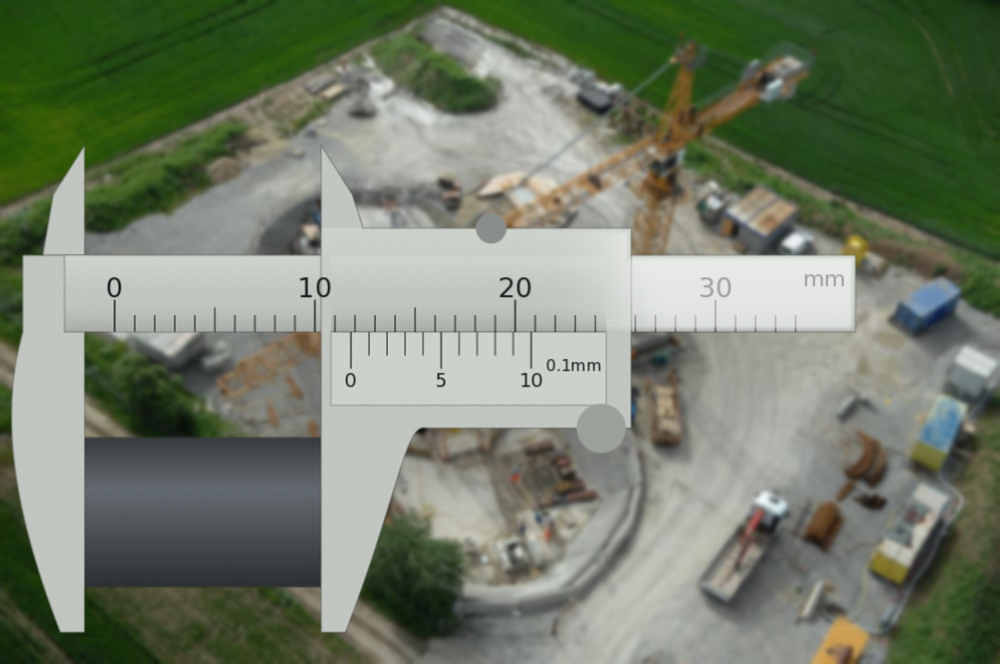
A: mm 11.8
